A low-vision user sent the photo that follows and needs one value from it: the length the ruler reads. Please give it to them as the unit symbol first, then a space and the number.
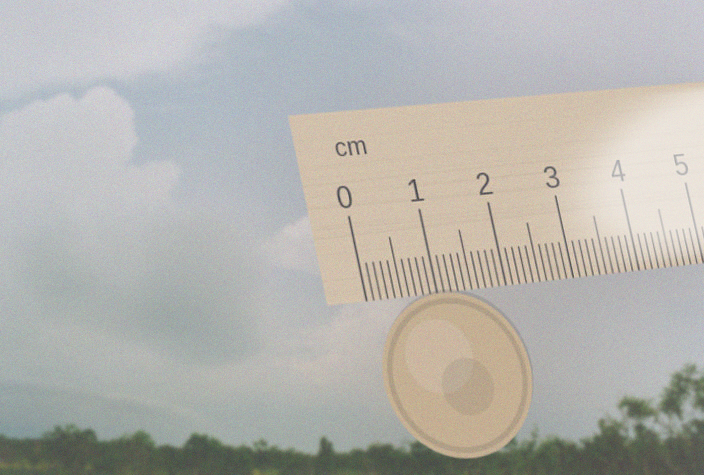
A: cm 2.1
